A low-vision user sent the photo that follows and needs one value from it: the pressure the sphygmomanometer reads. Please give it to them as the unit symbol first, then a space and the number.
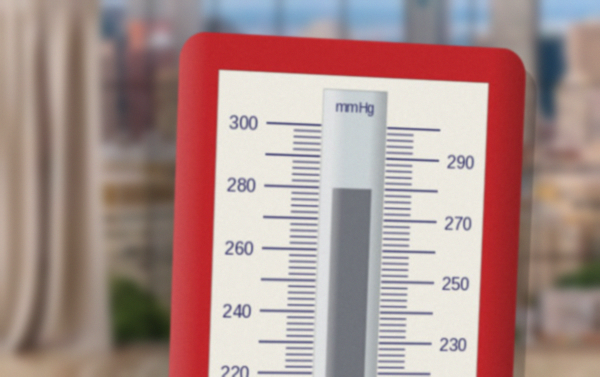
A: mmHg 280
